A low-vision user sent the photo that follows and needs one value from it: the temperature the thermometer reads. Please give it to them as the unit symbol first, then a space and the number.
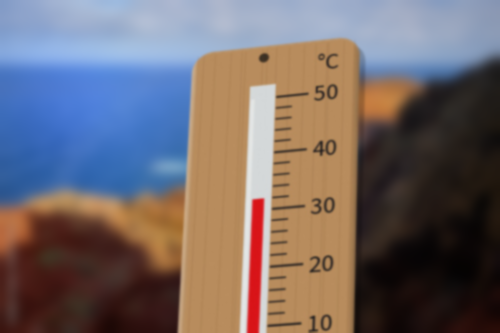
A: °C 32
